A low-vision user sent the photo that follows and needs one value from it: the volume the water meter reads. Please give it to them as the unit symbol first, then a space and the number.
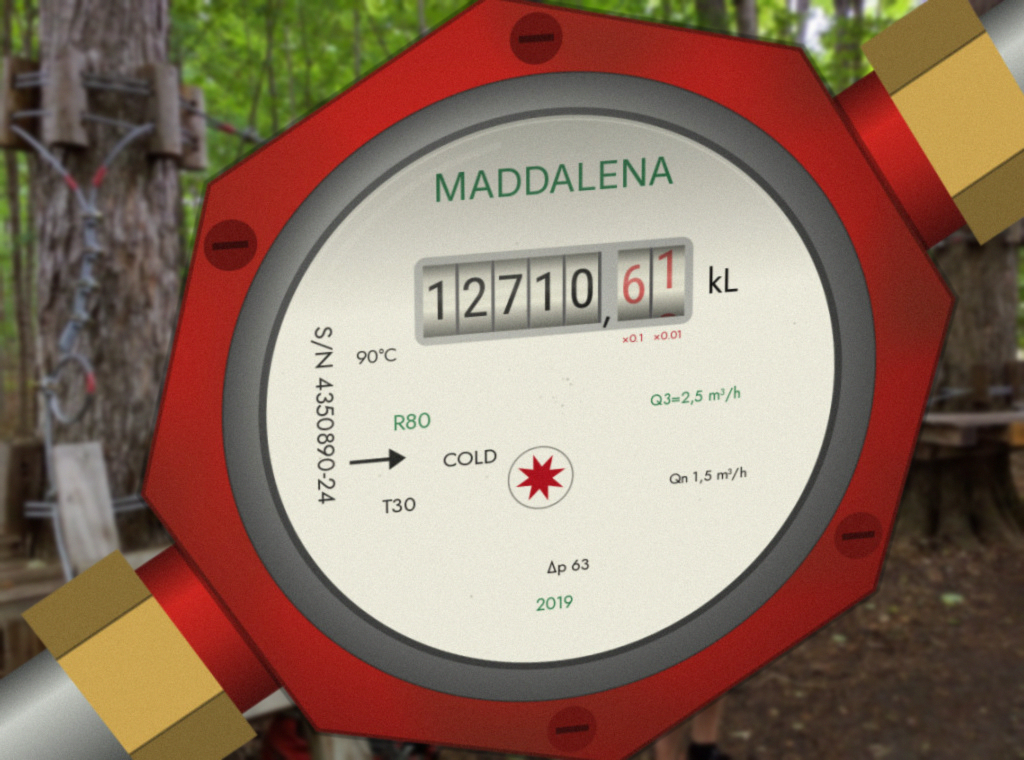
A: kL 12710.61
